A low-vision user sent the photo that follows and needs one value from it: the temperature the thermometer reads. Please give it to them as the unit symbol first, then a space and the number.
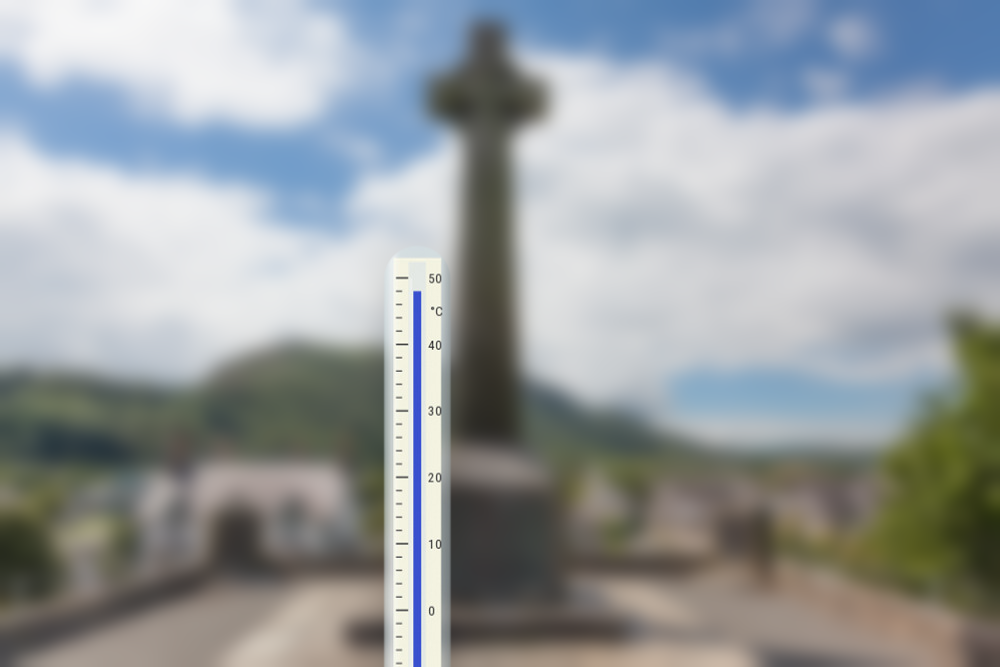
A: °C 48
